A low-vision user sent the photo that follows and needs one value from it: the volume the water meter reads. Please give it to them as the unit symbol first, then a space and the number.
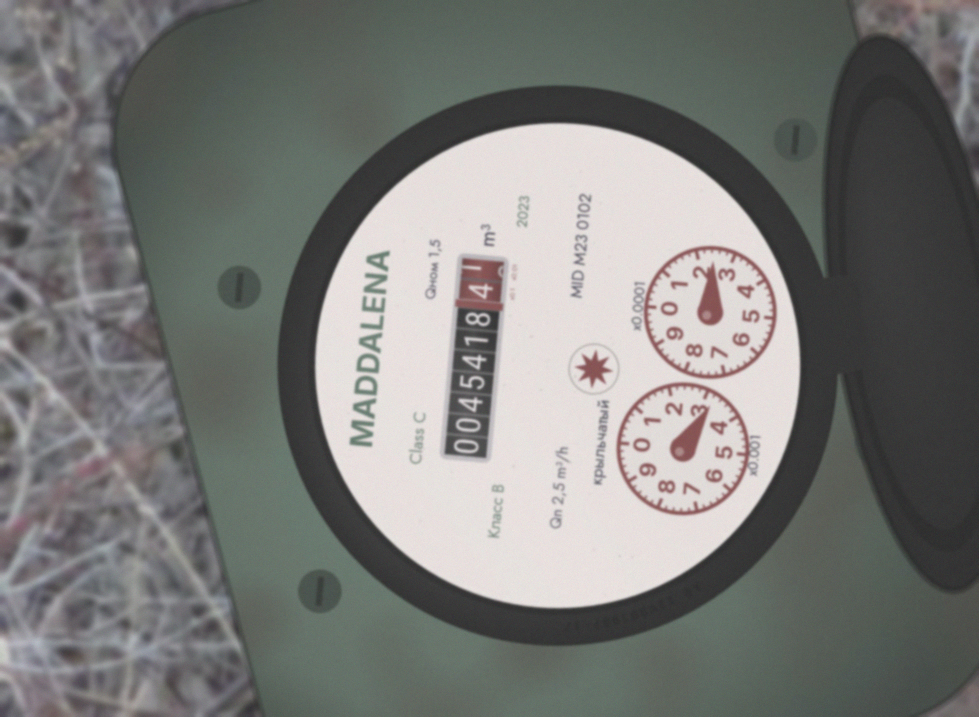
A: m³ 45418.4132
